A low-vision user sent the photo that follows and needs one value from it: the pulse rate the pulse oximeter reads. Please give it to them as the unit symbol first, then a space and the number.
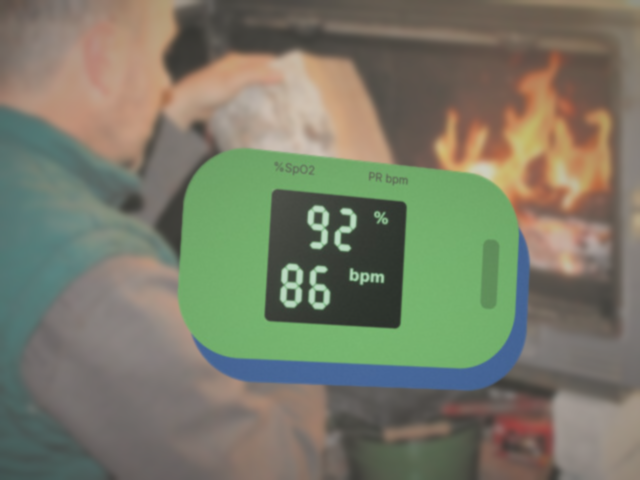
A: bpm 86
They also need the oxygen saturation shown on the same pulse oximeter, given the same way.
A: % 92
